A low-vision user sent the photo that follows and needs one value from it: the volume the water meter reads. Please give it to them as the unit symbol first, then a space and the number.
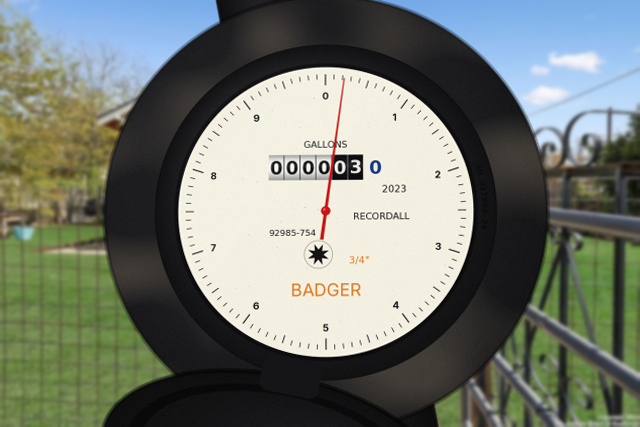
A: gal 30.2
